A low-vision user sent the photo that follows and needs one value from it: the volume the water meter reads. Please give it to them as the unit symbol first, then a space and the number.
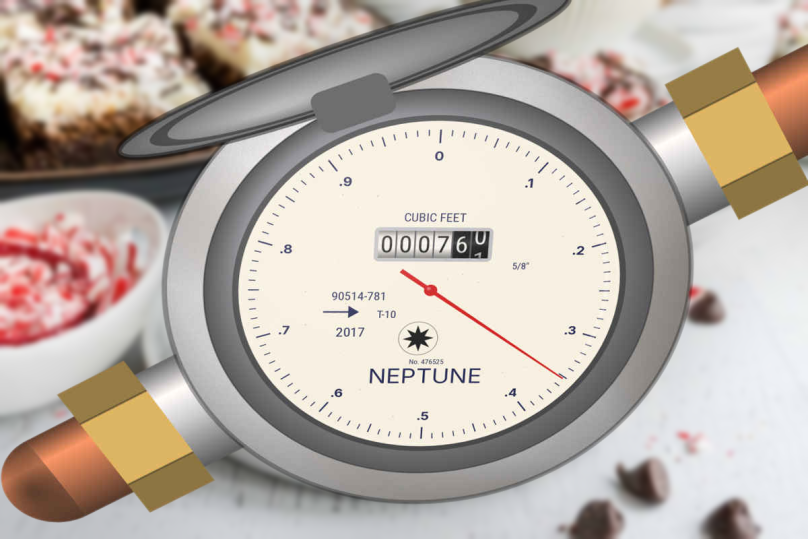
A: ft³ 760.35
